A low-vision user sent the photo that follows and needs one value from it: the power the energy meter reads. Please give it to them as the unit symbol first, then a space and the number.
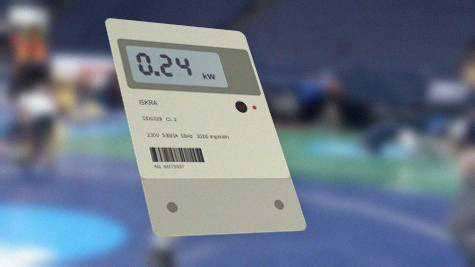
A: kW 0.24
